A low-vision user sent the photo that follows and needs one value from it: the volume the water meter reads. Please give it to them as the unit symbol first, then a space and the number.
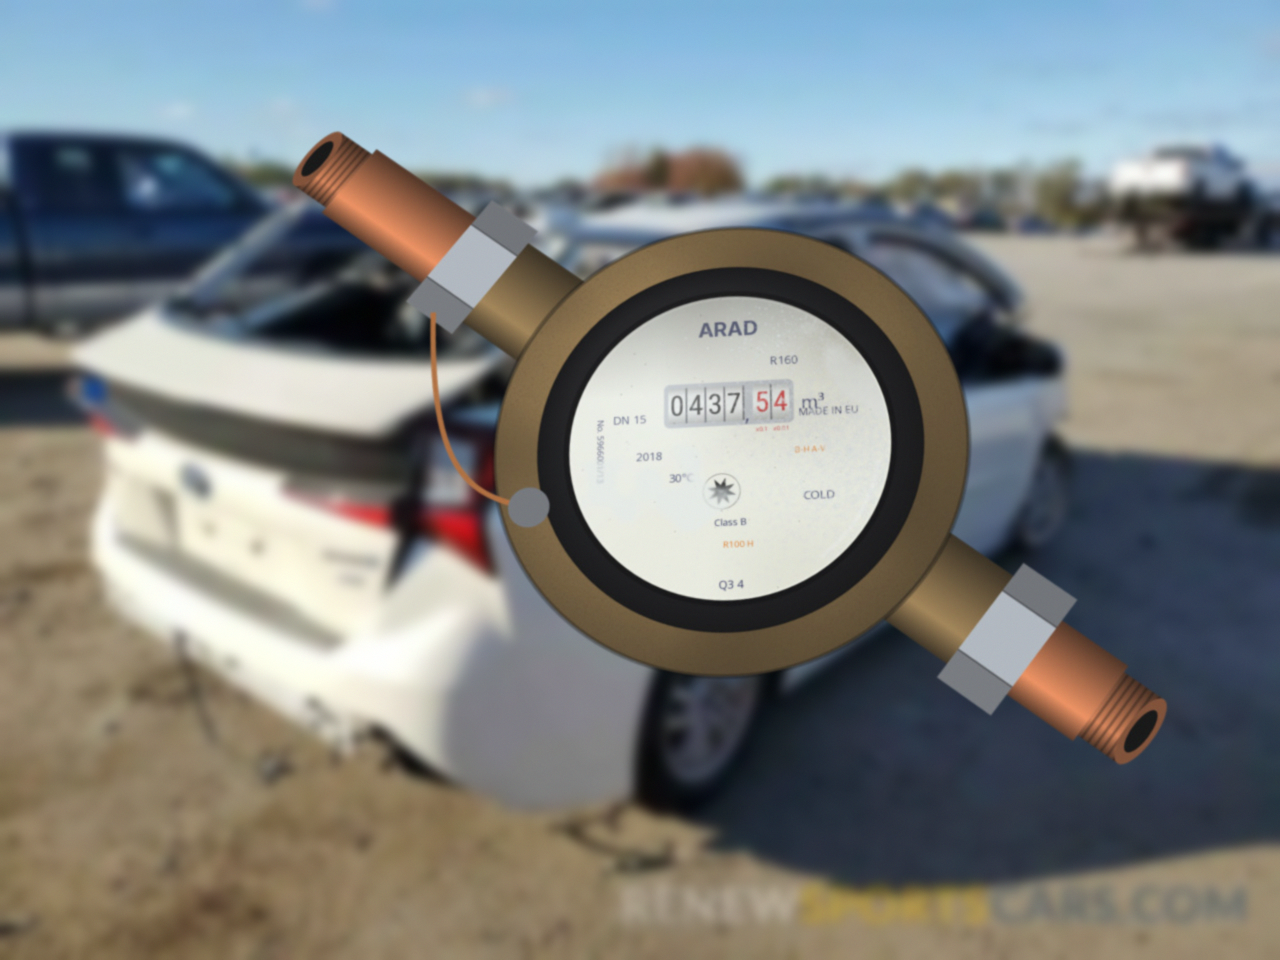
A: m³ 437.54
